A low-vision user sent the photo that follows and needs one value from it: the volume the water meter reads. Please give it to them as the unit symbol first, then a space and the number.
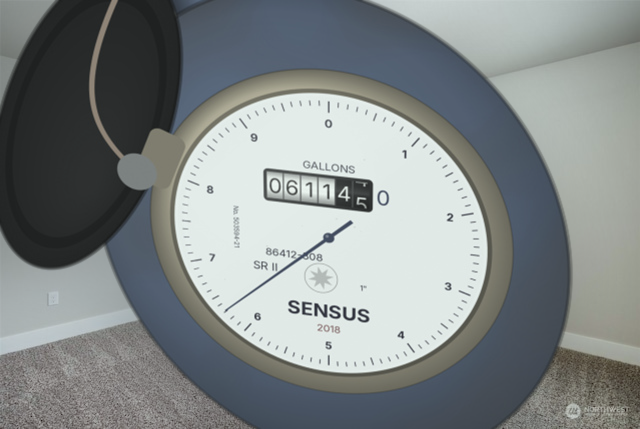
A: gal 611446.3
